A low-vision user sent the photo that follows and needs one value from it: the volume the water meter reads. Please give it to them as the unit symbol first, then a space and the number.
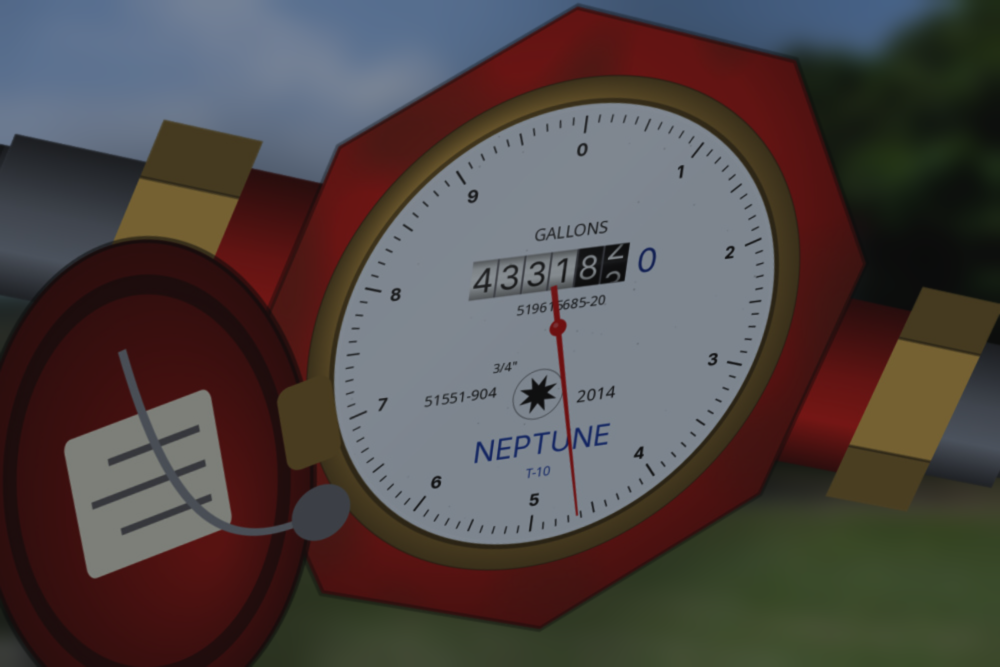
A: gal 4331824.6
